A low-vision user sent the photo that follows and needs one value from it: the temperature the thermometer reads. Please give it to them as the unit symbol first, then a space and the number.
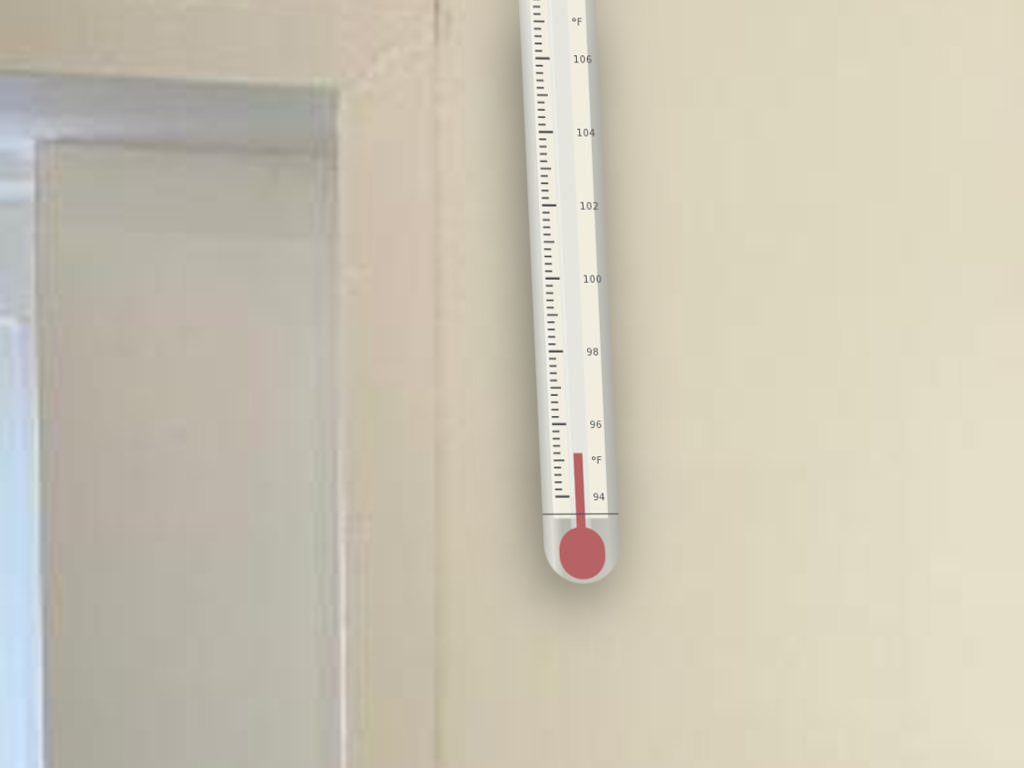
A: °F 95.2
